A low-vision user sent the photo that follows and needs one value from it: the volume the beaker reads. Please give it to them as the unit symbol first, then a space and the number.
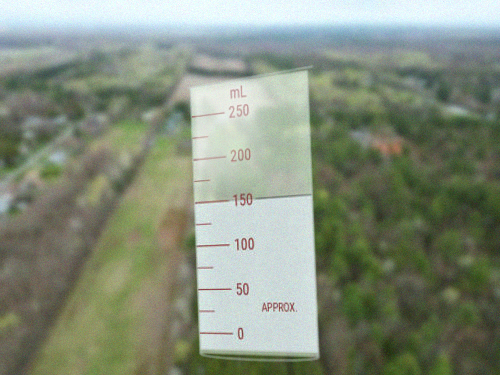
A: mL 150
